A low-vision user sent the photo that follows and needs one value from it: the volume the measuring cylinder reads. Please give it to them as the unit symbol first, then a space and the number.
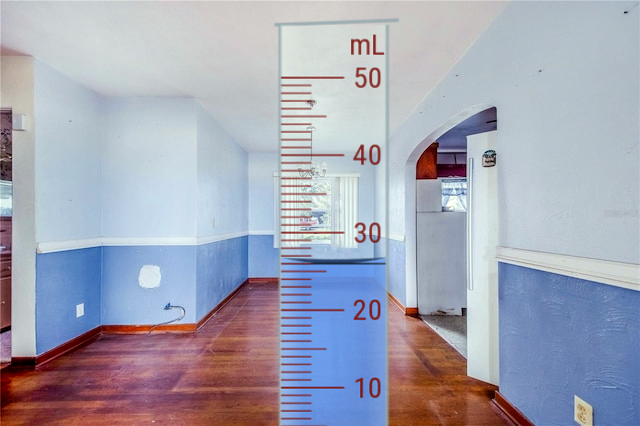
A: mL 26
